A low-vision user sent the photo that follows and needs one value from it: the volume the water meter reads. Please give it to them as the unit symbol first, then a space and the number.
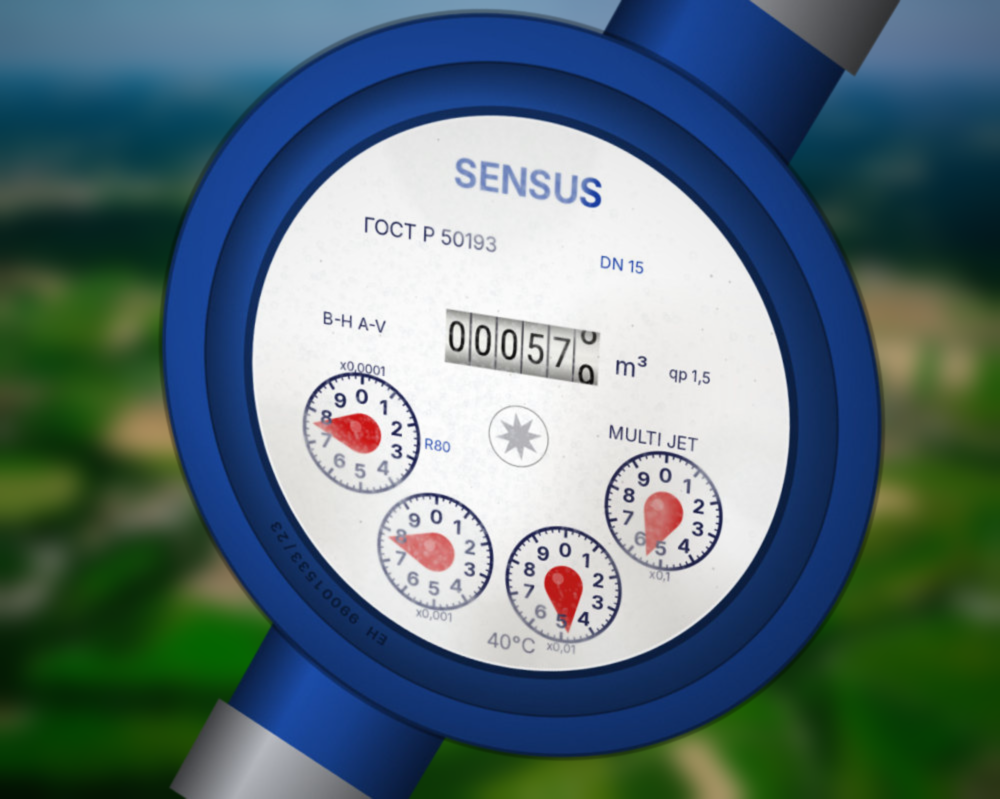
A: m³ 578.5477
